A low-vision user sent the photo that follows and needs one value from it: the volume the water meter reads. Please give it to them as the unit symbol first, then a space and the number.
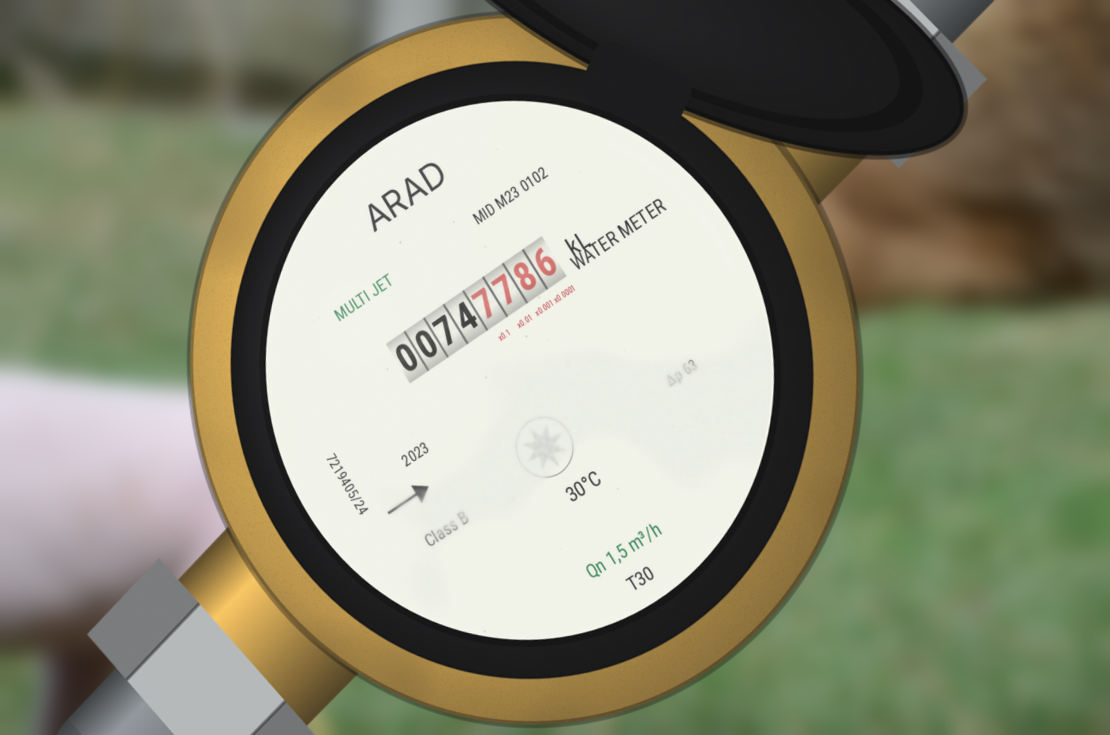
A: kL 74.7786
